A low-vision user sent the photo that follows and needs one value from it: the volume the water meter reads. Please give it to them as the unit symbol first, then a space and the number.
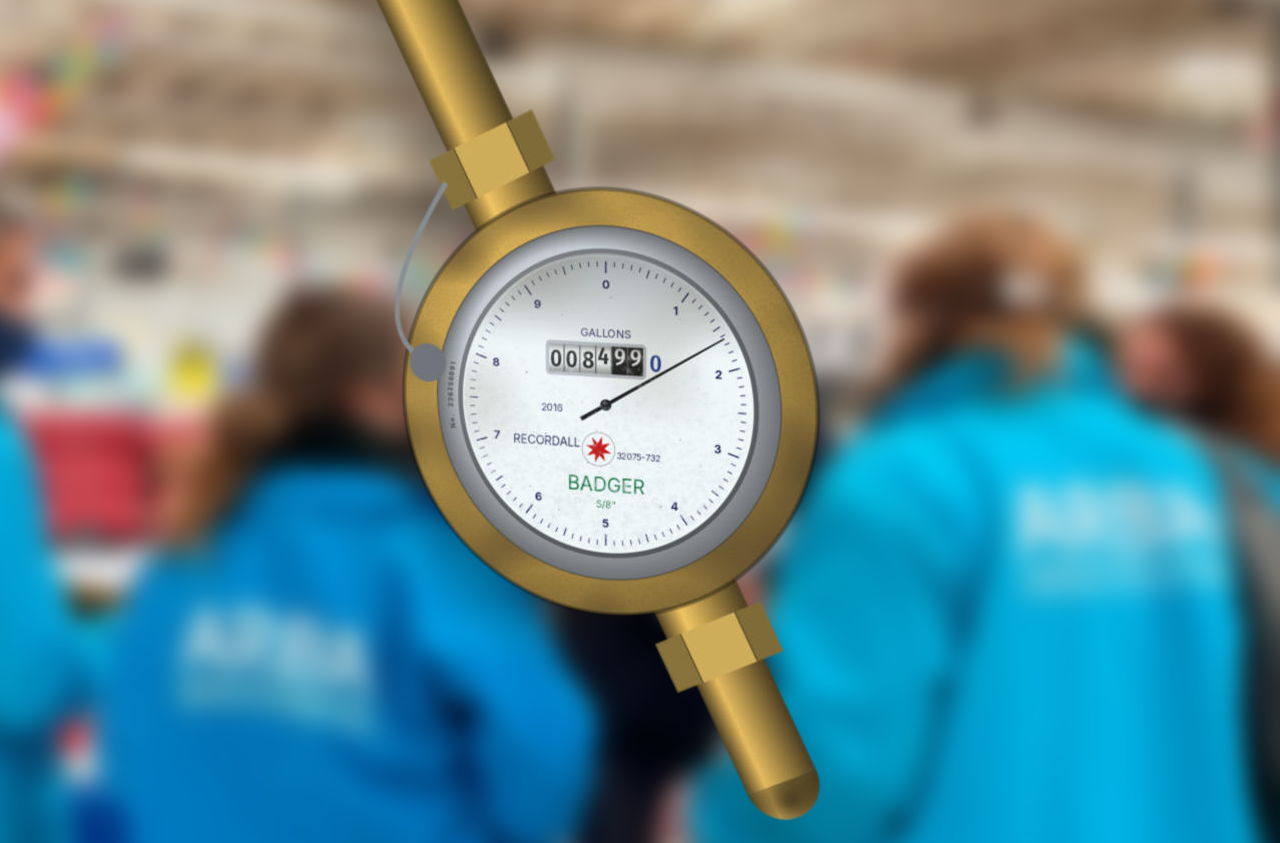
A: gal 84991.6
